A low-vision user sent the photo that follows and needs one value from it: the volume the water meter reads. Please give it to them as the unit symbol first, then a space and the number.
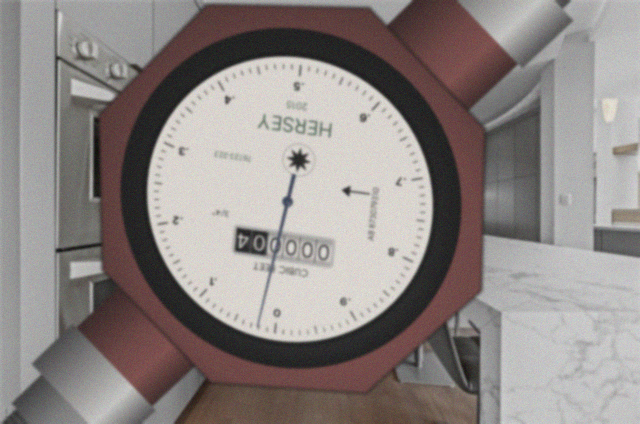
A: ft³ 4.02
